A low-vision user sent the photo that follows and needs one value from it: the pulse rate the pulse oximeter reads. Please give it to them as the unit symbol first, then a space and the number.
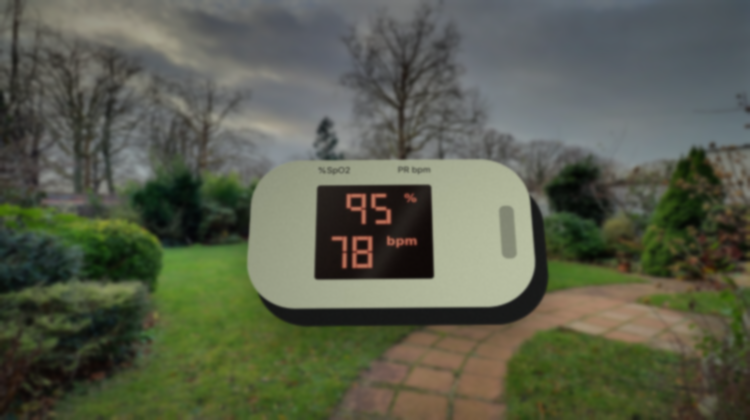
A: bpm 78
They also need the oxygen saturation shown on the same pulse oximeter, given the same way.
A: % 95
